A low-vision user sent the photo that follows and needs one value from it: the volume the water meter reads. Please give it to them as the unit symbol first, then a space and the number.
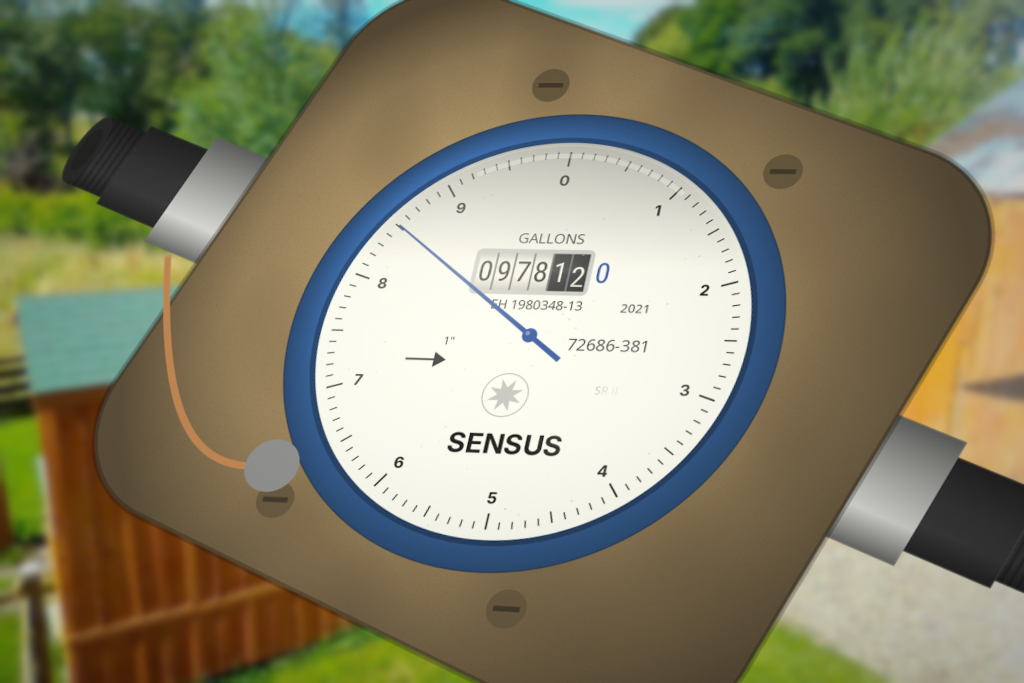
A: gal 978118.5
